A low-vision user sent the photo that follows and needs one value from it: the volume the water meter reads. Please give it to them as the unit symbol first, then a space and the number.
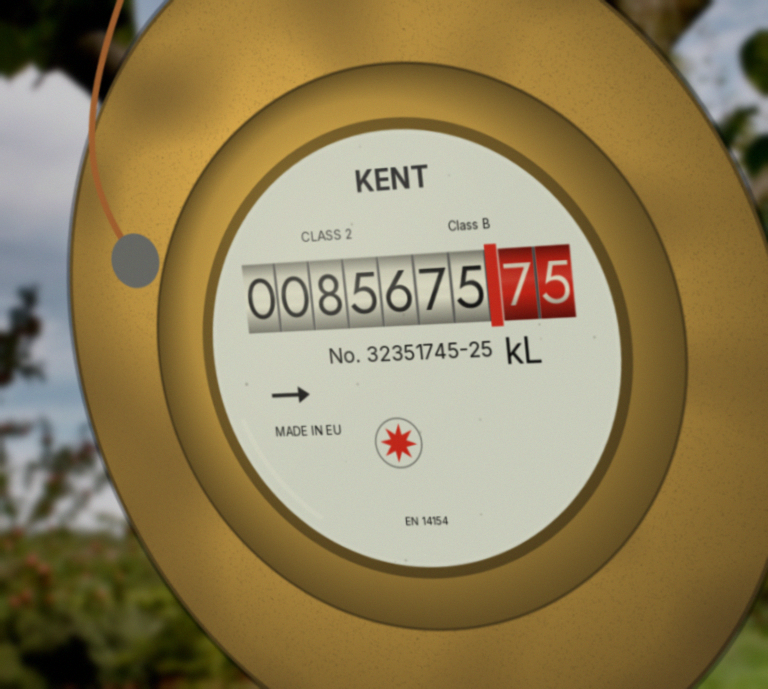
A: kL 85675.75
